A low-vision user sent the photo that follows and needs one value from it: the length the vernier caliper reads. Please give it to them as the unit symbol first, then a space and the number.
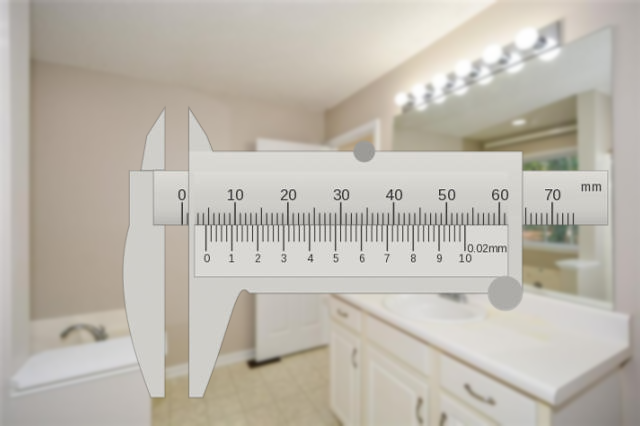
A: mm 4.5
